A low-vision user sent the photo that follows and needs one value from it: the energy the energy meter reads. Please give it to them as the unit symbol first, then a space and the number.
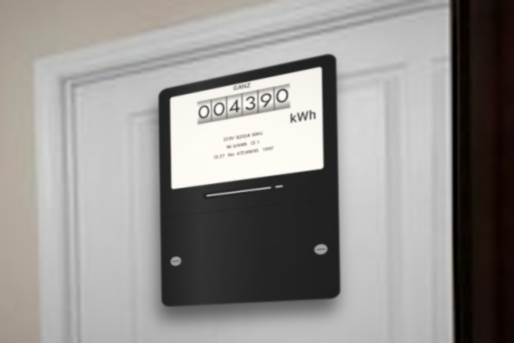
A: kWh 4390
